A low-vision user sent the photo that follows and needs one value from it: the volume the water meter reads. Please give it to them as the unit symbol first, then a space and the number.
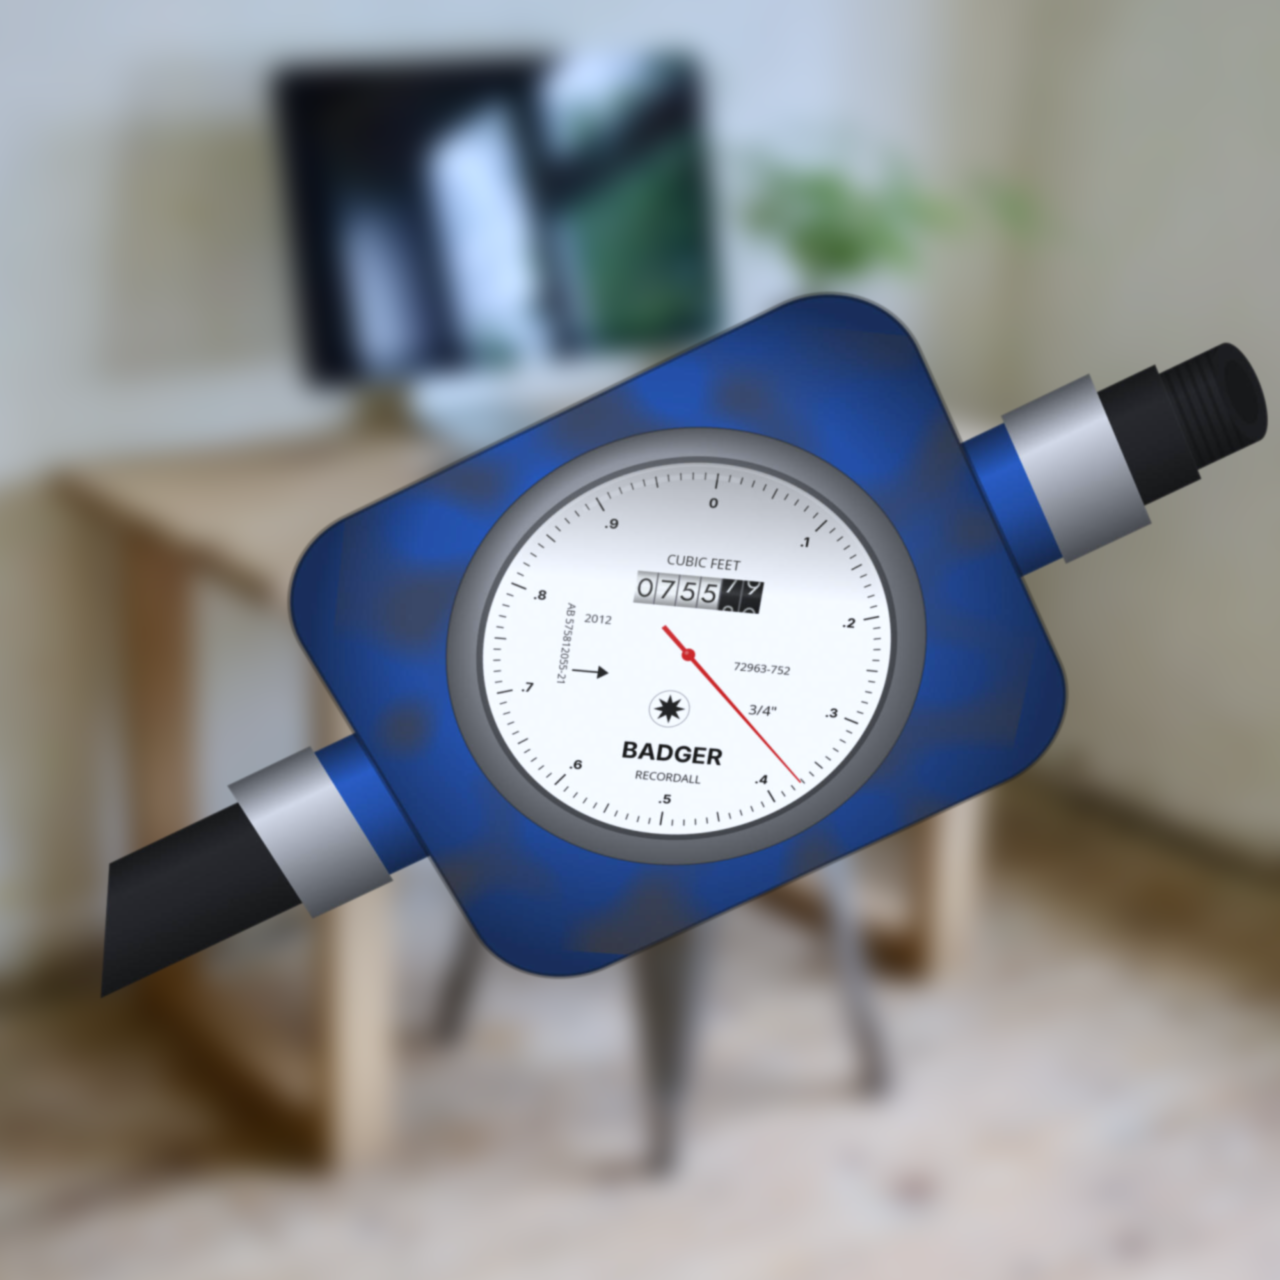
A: ft³ 75579.37
